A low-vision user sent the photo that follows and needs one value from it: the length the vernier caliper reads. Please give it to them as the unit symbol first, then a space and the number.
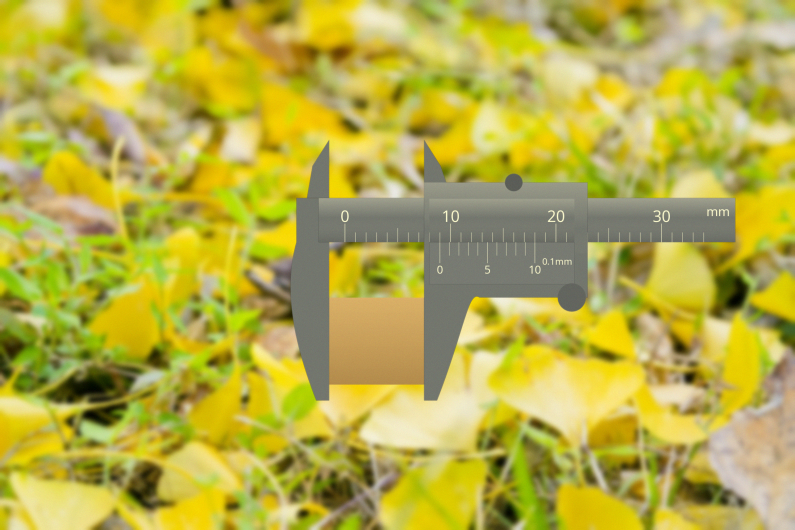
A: mm 9.0
